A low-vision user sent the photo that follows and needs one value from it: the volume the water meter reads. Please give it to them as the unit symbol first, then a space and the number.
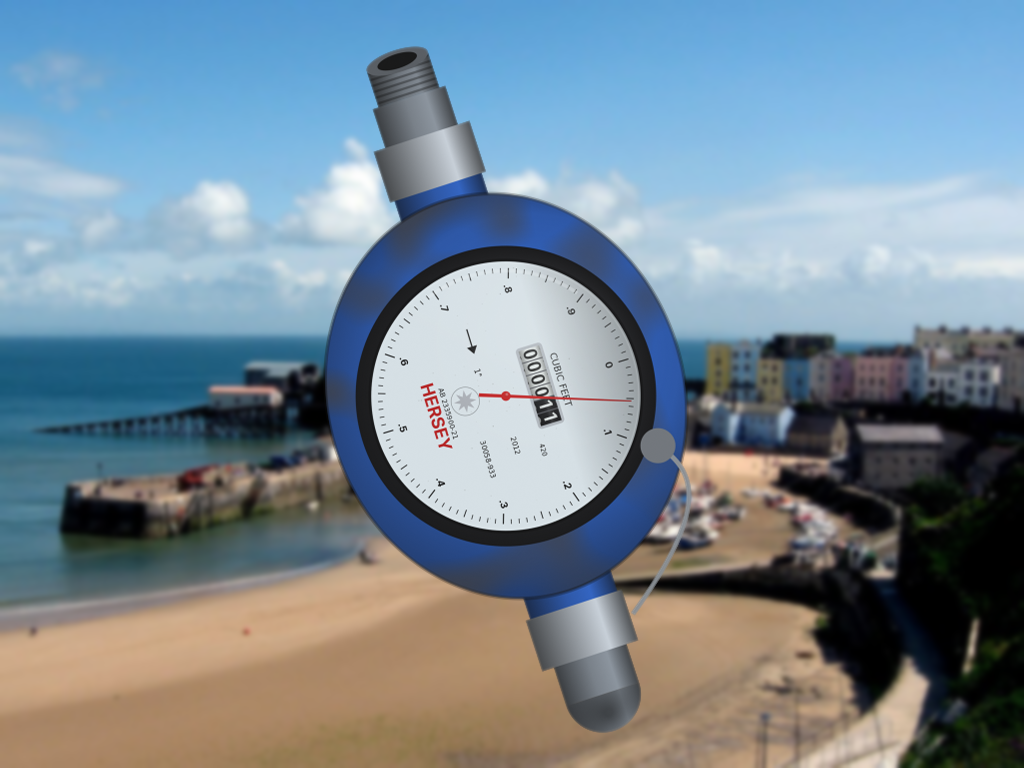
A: ft³ 11.05
